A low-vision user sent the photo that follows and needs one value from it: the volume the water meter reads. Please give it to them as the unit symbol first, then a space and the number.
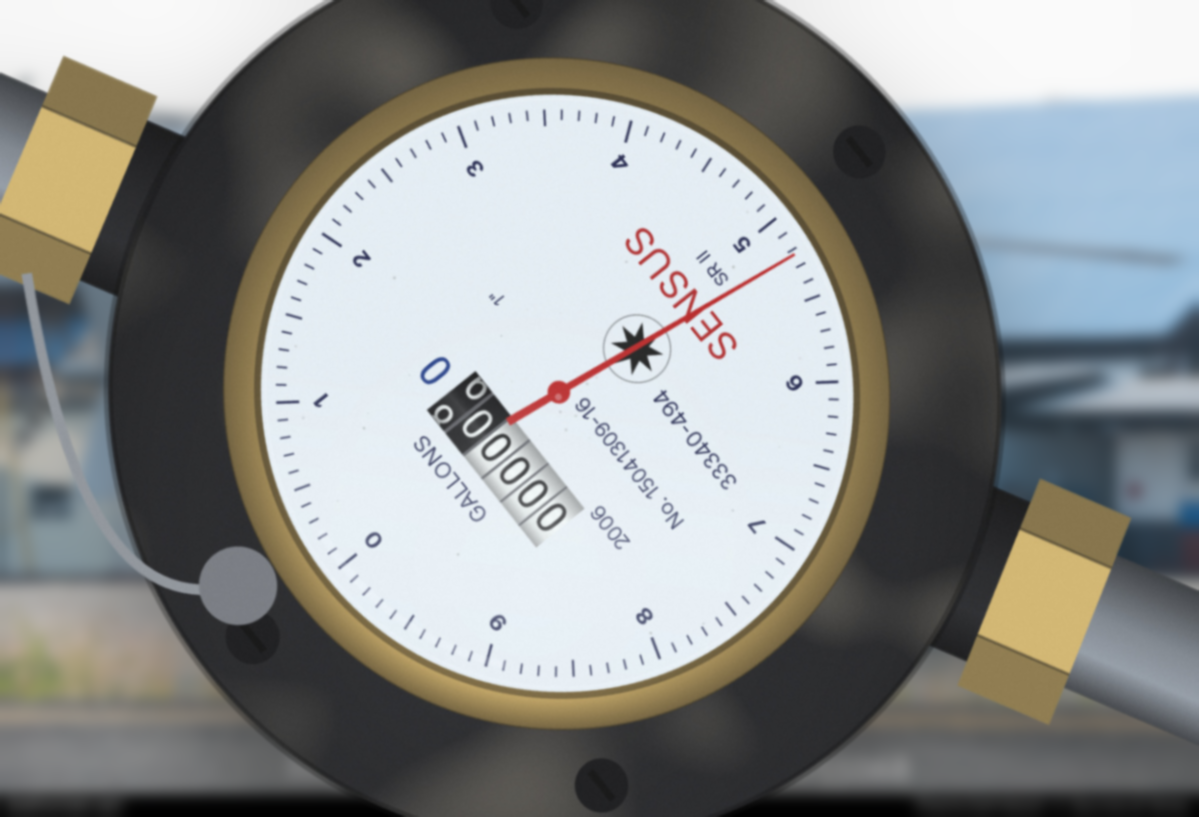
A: gal 85.2
